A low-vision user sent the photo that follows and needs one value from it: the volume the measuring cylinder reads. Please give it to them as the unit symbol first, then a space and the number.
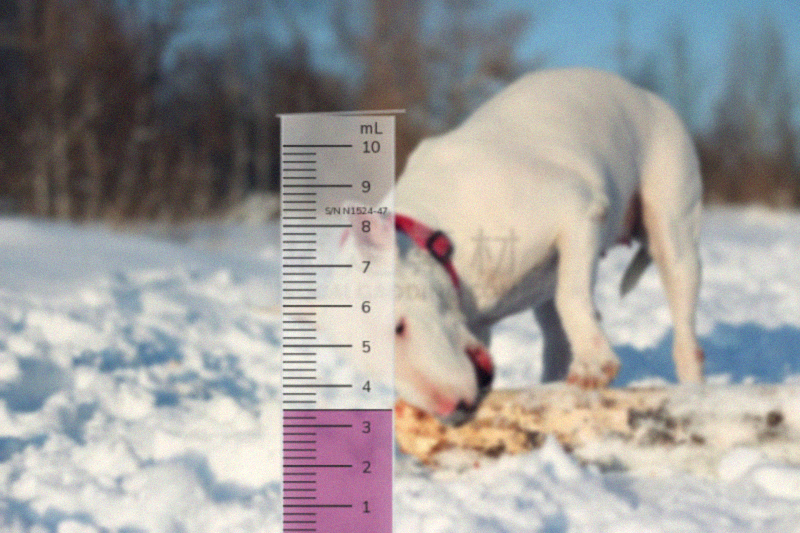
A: mL 3.4
